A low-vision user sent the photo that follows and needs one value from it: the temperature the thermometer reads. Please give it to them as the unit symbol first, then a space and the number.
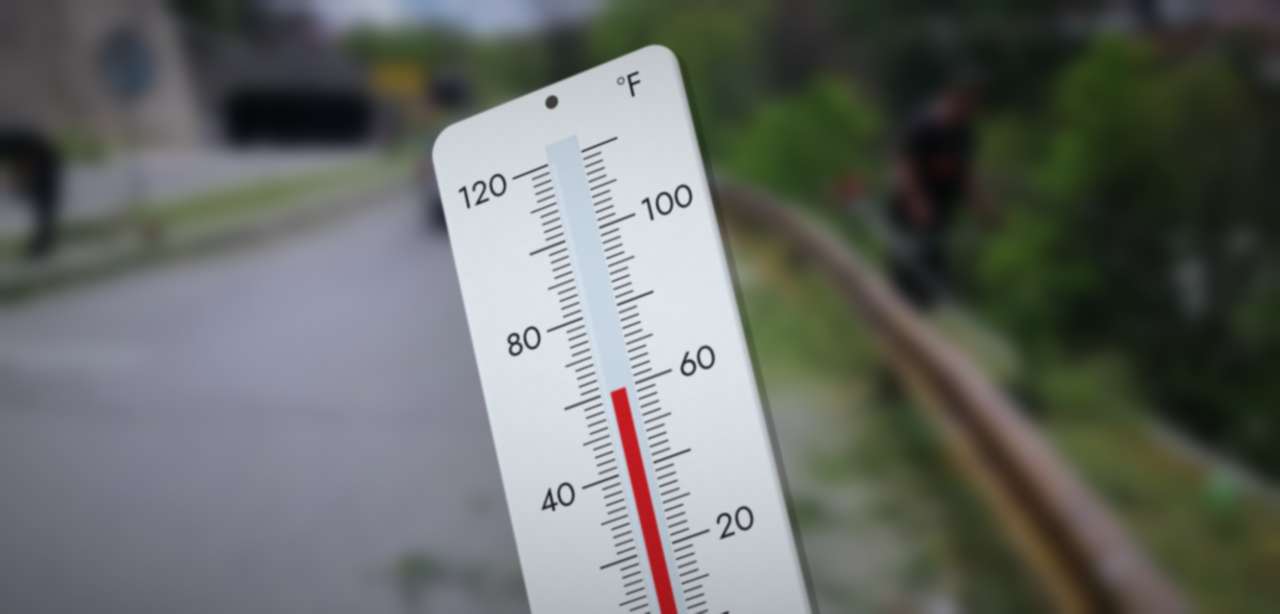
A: °F 60
